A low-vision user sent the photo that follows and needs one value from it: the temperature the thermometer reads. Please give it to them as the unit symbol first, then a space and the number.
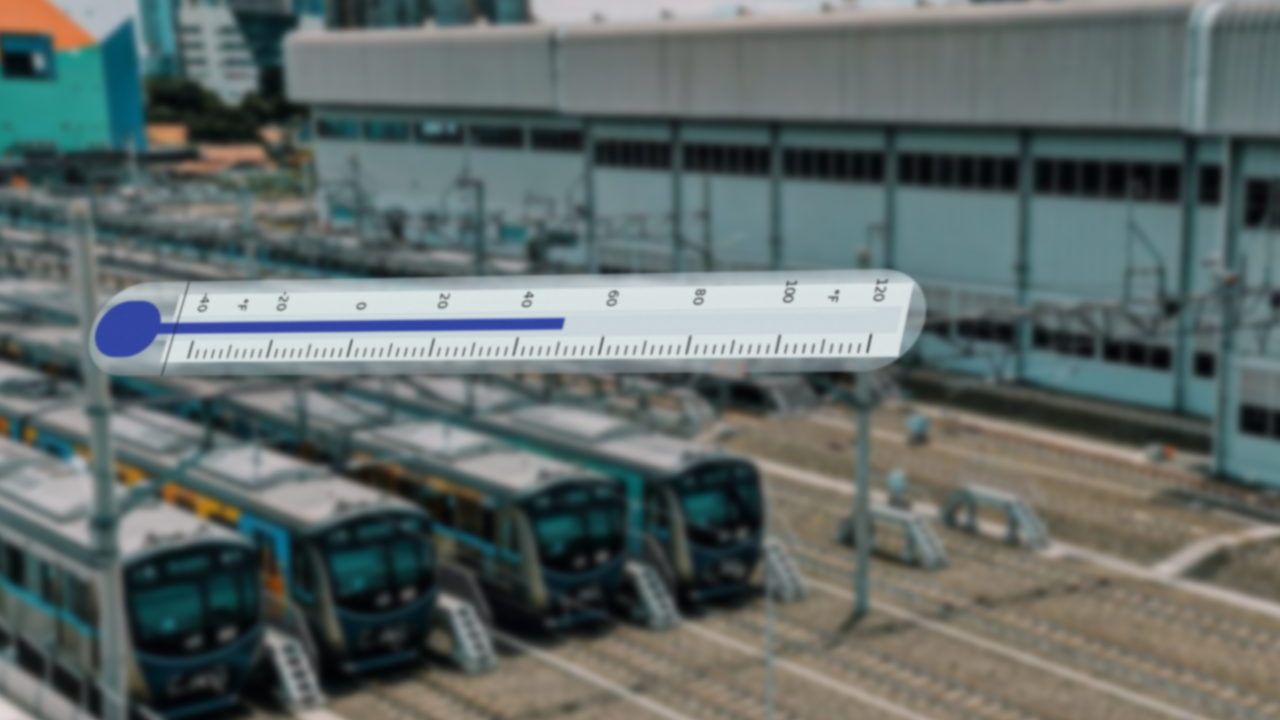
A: °F 50
